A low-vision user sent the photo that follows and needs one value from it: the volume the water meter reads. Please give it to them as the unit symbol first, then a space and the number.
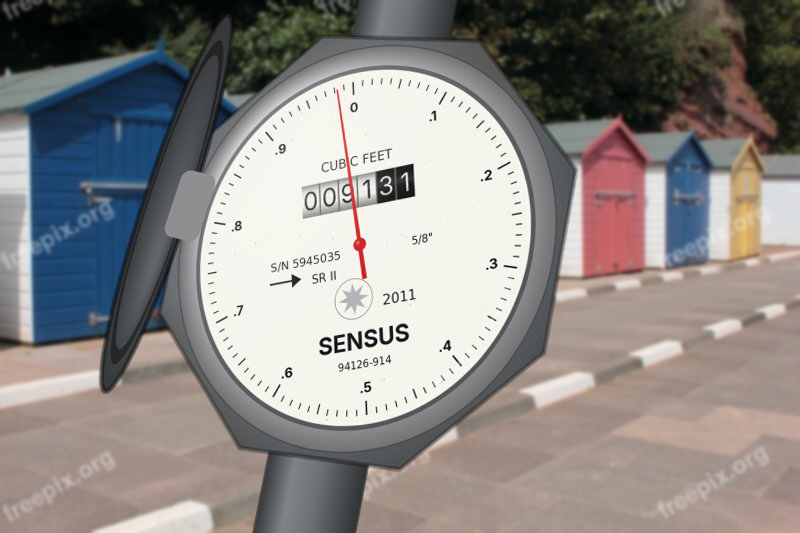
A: ft³ 9130.98
